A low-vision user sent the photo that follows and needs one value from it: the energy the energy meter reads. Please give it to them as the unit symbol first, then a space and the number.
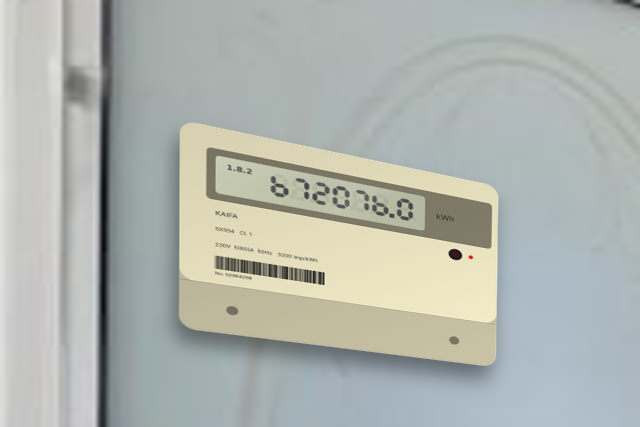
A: kWh 672076.0
